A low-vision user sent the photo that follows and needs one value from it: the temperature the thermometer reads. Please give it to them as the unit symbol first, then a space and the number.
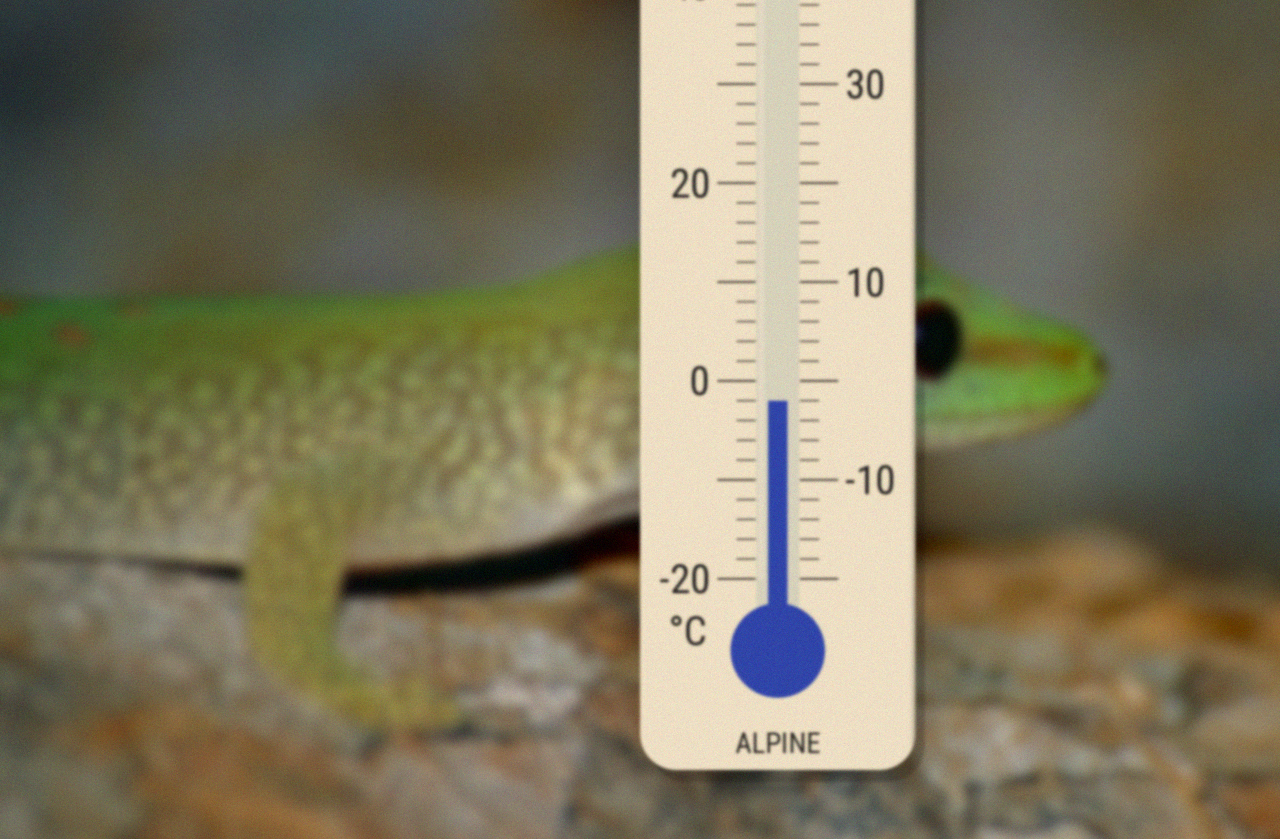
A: °C -2
